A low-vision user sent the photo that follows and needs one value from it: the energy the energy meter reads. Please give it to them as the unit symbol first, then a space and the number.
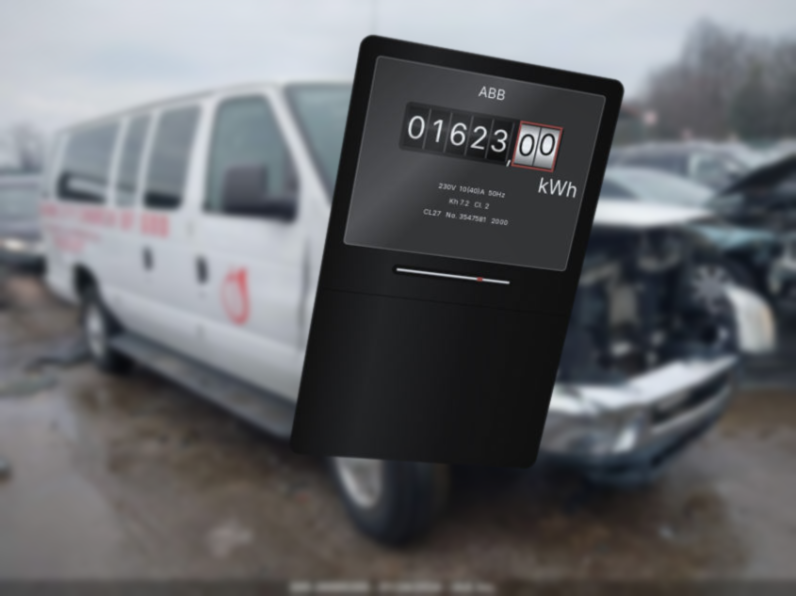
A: kWh 1623.00
